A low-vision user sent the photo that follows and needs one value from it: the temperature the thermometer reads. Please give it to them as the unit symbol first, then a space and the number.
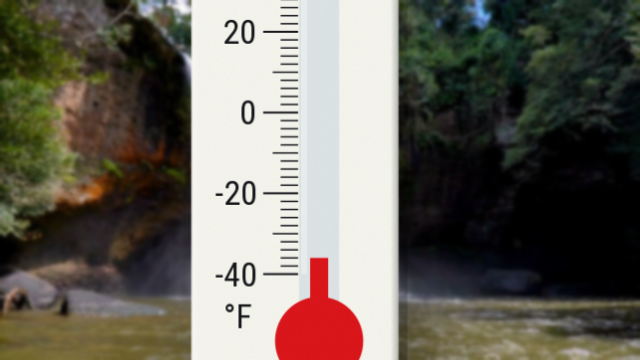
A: °F -36
